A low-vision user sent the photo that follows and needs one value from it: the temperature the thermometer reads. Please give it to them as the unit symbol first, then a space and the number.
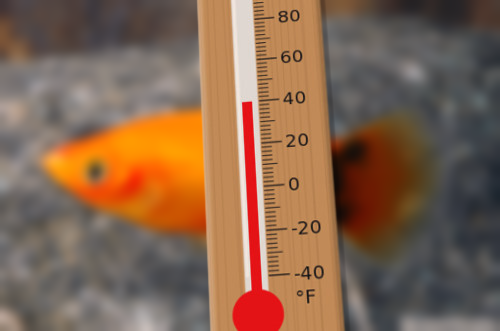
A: °F 40
